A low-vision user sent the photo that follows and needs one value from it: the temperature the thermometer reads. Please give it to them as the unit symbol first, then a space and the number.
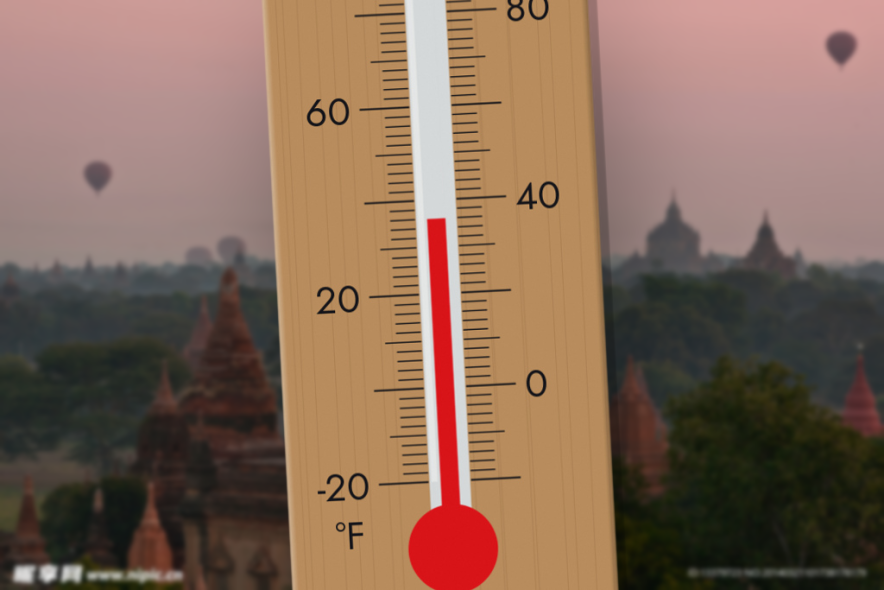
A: °F 36
